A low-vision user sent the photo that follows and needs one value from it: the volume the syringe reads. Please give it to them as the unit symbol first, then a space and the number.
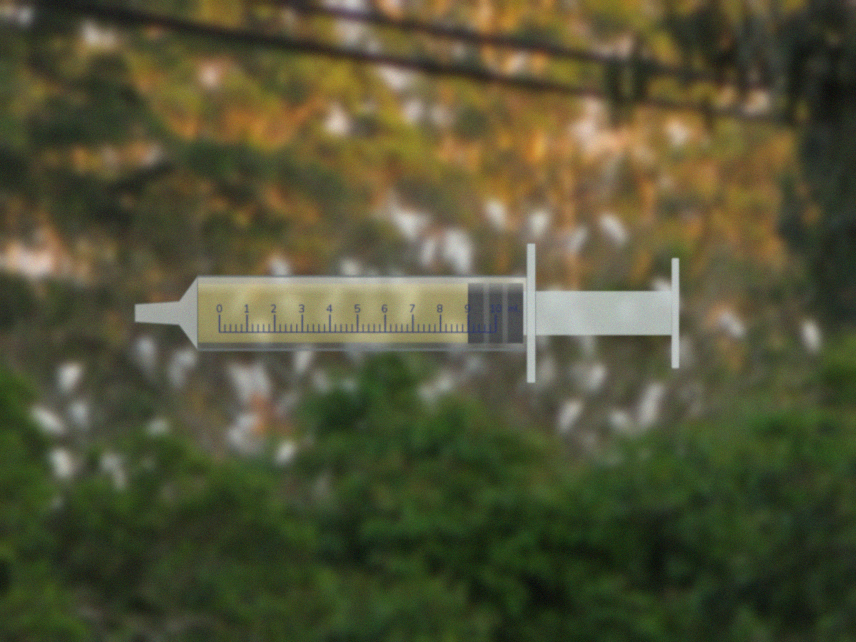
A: mL 9
